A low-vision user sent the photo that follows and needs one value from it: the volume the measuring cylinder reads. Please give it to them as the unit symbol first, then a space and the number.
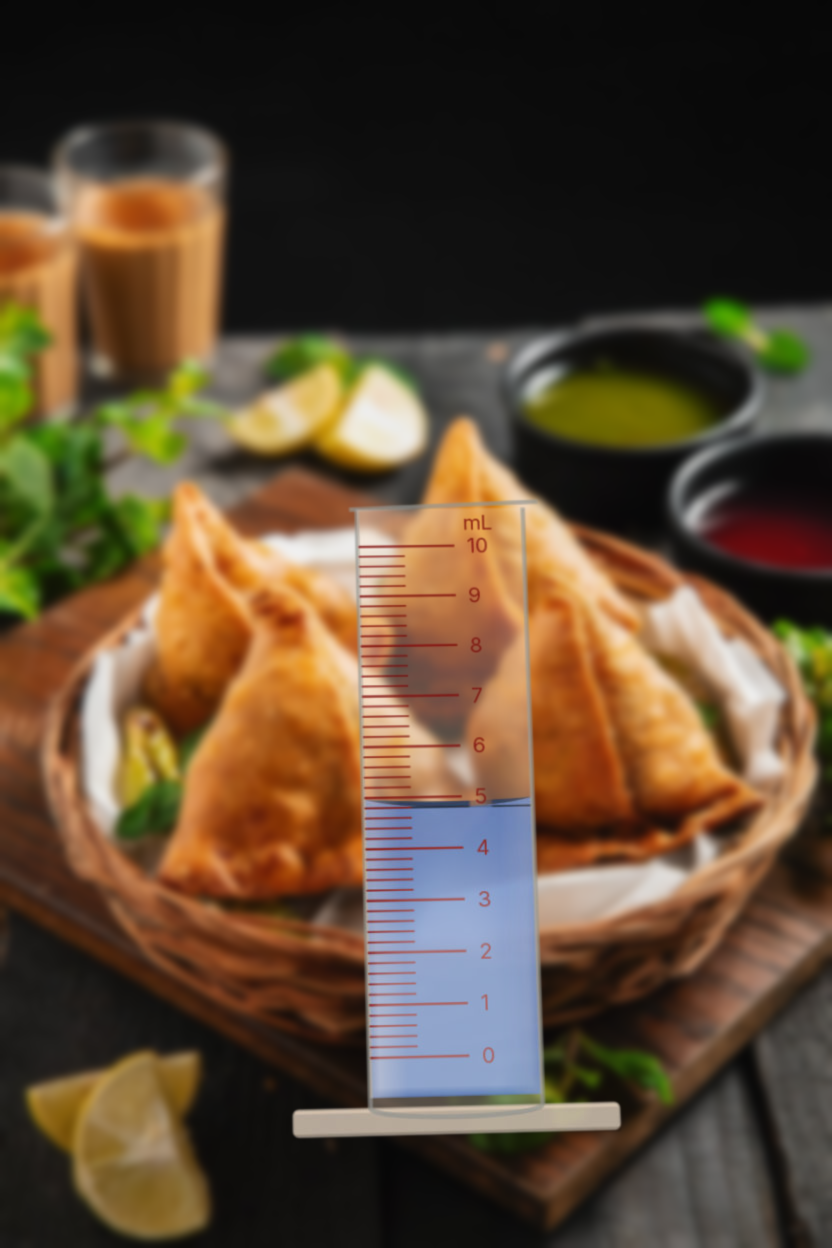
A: mL 4.8
